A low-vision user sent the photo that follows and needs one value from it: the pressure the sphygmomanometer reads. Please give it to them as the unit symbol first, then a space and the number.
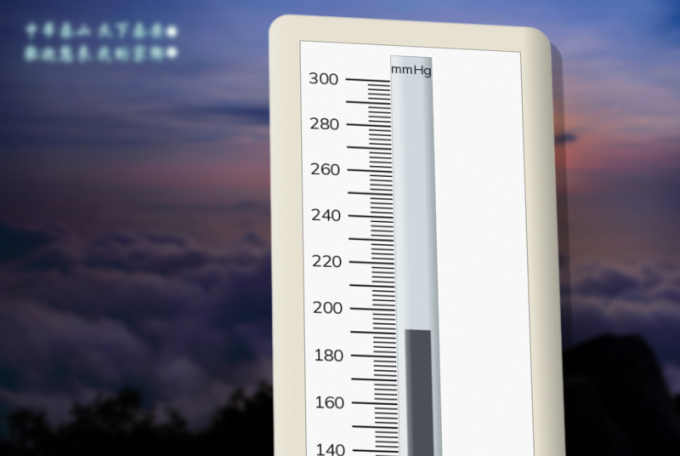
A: mmHg 192
